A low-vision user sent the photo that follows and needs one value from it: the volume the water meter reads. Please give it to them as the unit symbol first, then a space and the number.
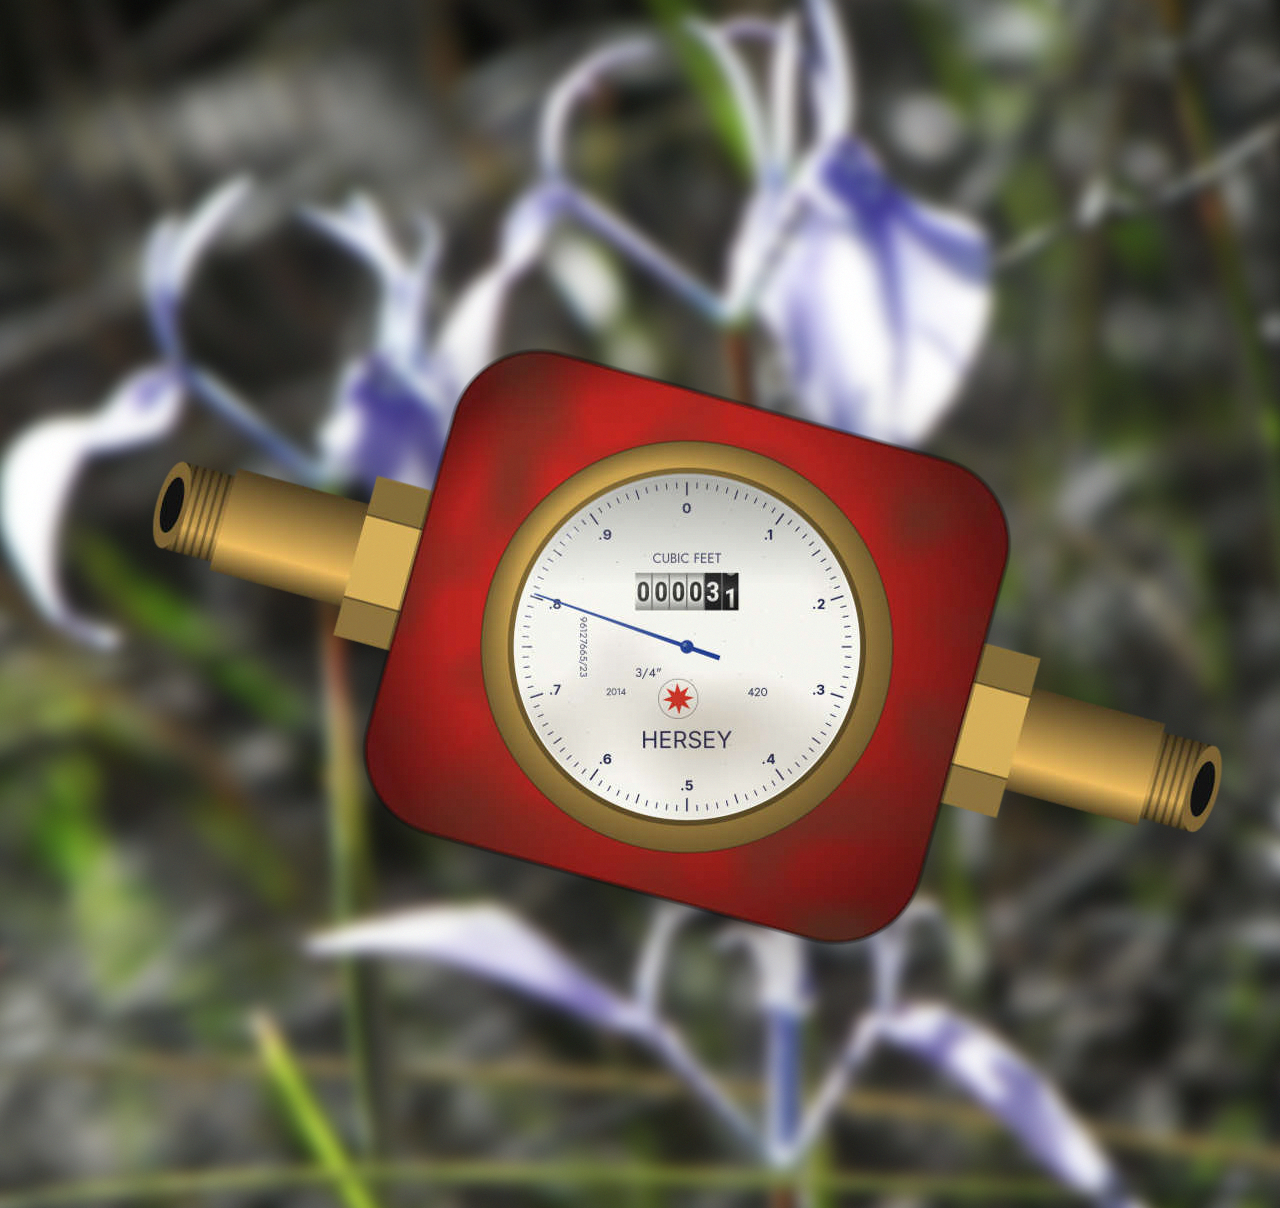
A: ft³ 30.80
